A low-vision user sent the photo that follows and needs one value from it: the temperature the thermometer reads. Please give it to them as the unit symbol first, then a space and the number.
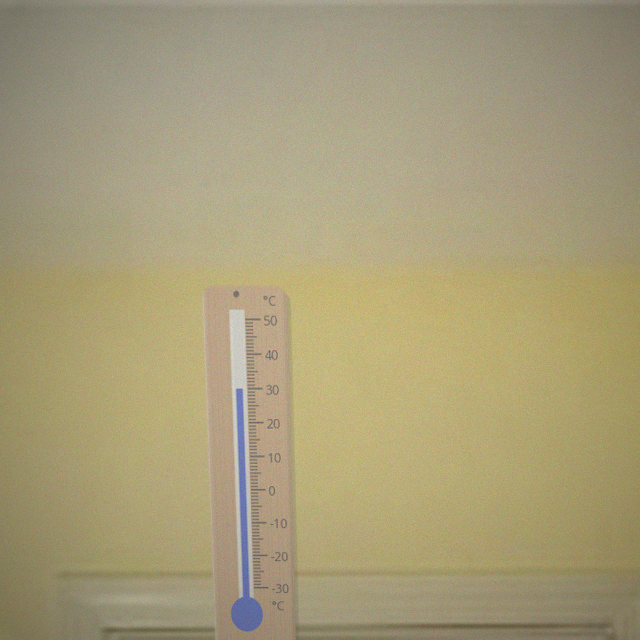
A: °C 30
